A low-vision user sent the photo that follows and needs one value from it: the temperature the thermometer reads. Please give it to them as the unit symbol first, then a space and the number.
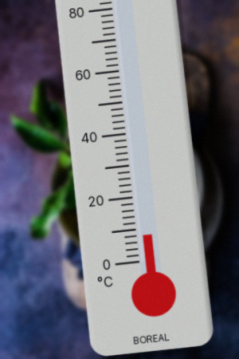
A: °C 8
